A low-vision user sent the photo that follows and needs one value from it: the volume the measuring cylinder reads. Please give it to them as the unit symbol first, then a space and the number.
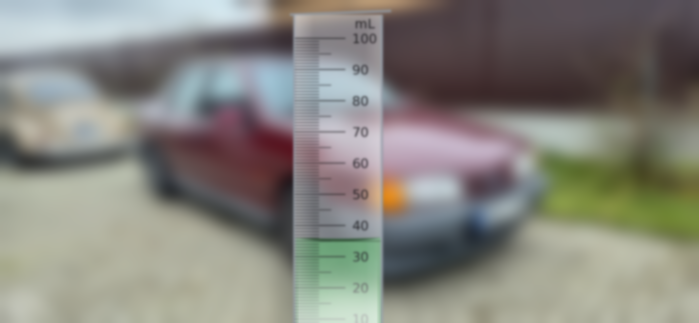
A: mL 35
